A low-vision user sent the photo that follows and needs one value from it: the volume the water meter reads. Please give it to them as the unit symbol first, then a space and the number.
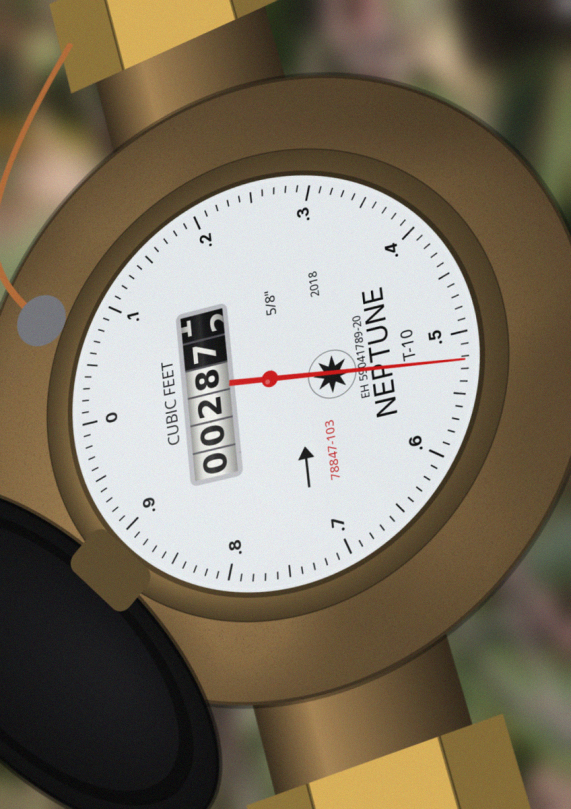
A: ft³ 2871.52
